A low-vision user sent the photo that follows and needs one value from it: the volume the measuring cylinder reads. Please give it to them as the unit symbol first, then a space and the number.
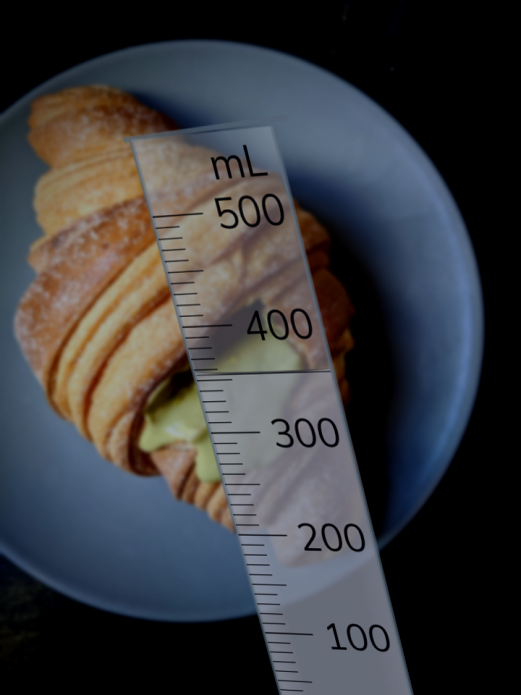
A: mL 355
